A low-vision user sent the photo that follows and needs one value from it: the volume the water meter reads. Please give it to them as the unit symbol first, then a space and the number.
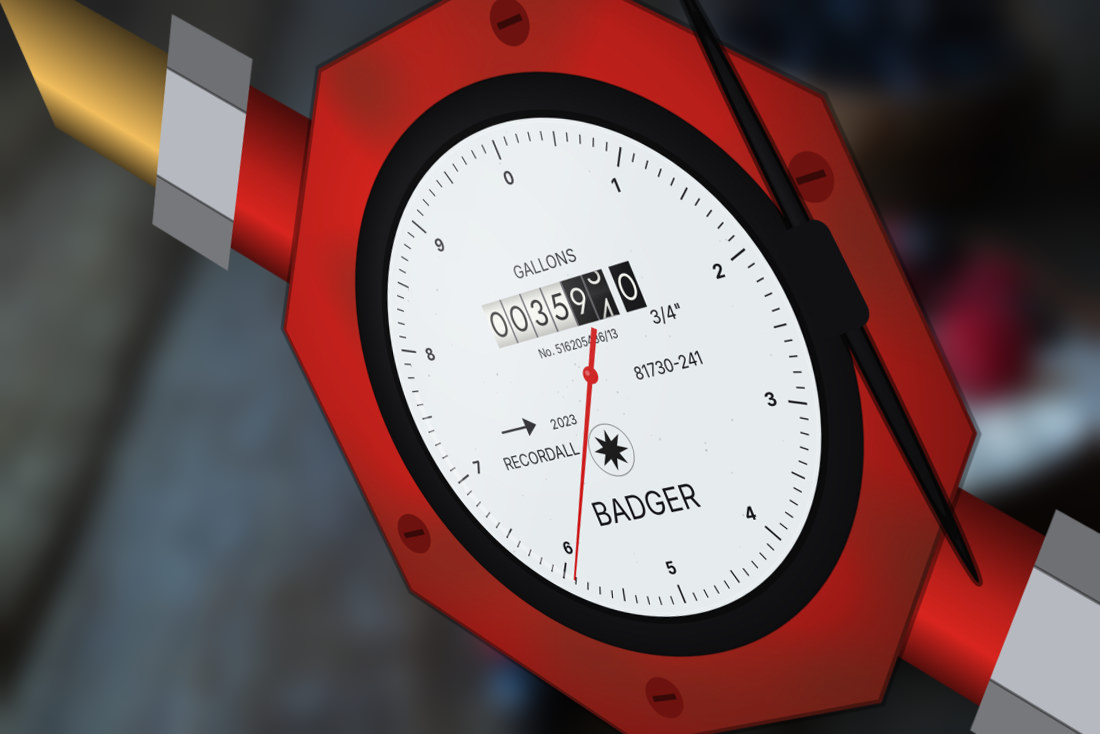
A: gal 35935.9
